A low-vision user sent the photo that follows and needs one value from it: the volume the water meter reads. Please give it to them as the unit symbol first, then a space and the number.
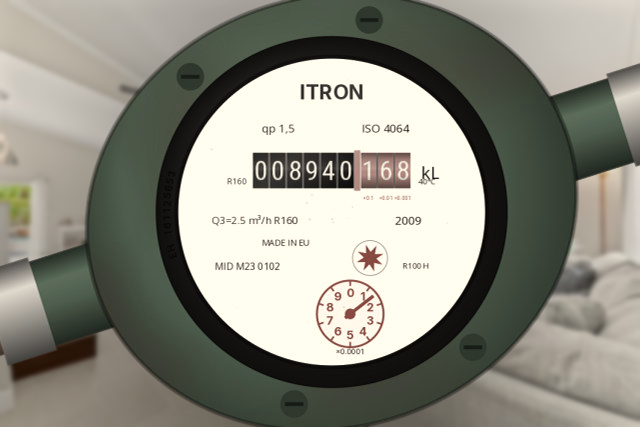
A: kL 8940.1681
